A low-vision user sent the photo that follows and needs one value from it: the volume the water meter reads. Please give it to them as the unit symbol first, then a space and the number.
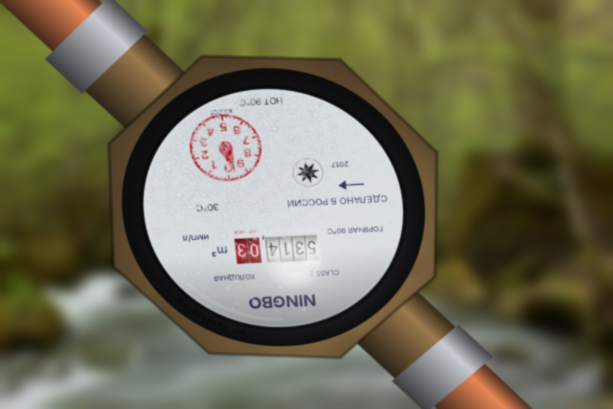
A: m³ 5314.029
